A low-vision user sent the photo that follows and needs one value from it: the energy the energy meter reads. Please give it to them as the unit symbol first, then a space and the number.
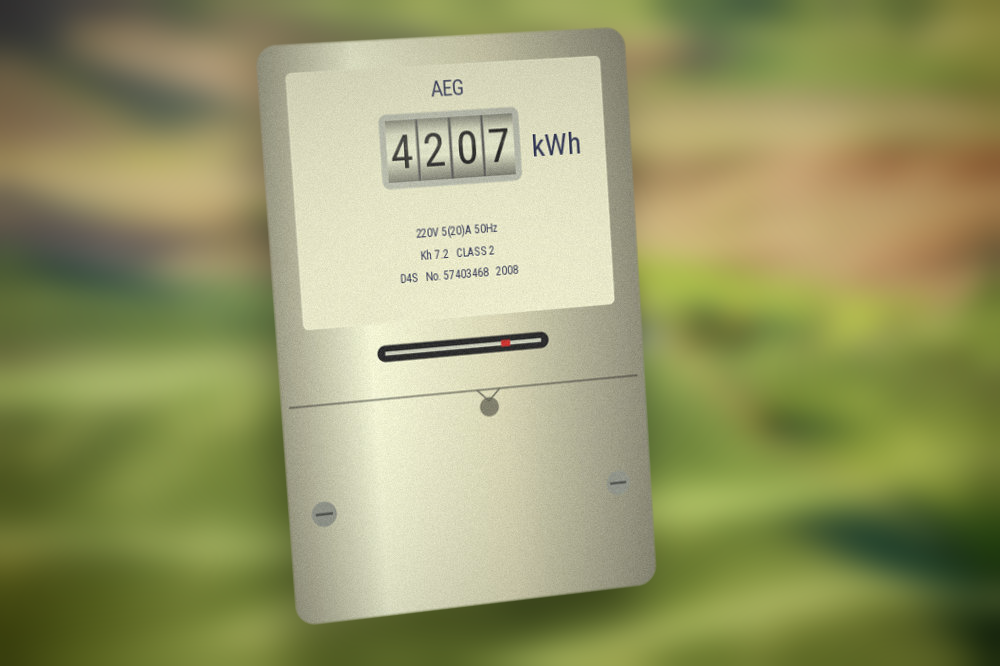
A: kWh 4207
